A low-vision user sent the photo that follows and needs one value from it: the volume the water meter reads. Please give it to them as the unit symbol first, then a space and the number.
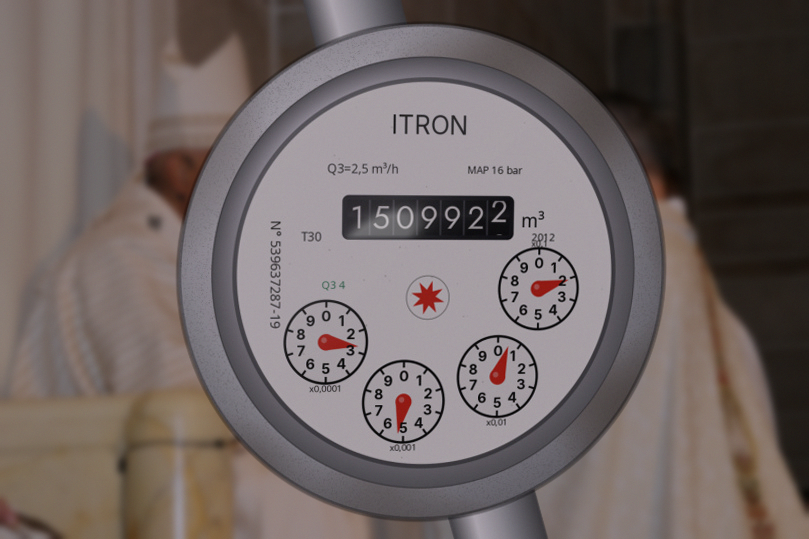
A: m³ 1509922.2052
